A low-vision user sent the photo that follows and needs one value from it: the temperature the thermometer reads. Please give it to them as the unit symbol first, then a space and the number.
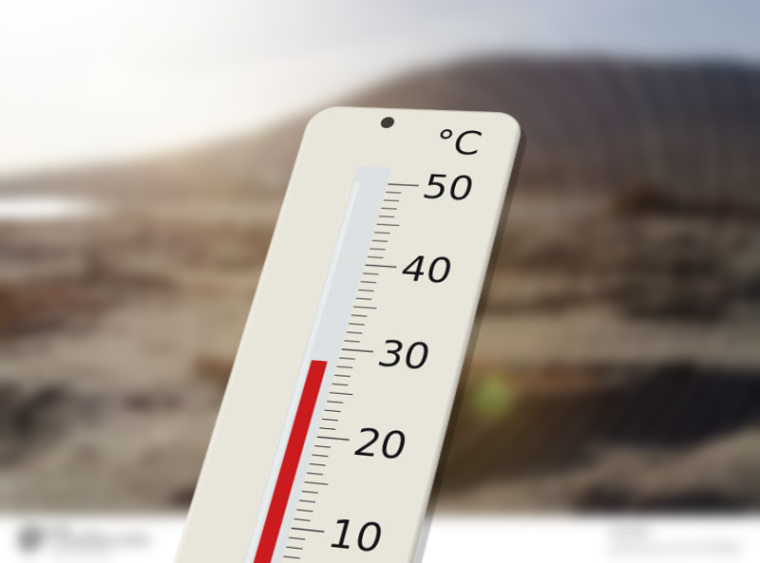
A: °C 28.5
